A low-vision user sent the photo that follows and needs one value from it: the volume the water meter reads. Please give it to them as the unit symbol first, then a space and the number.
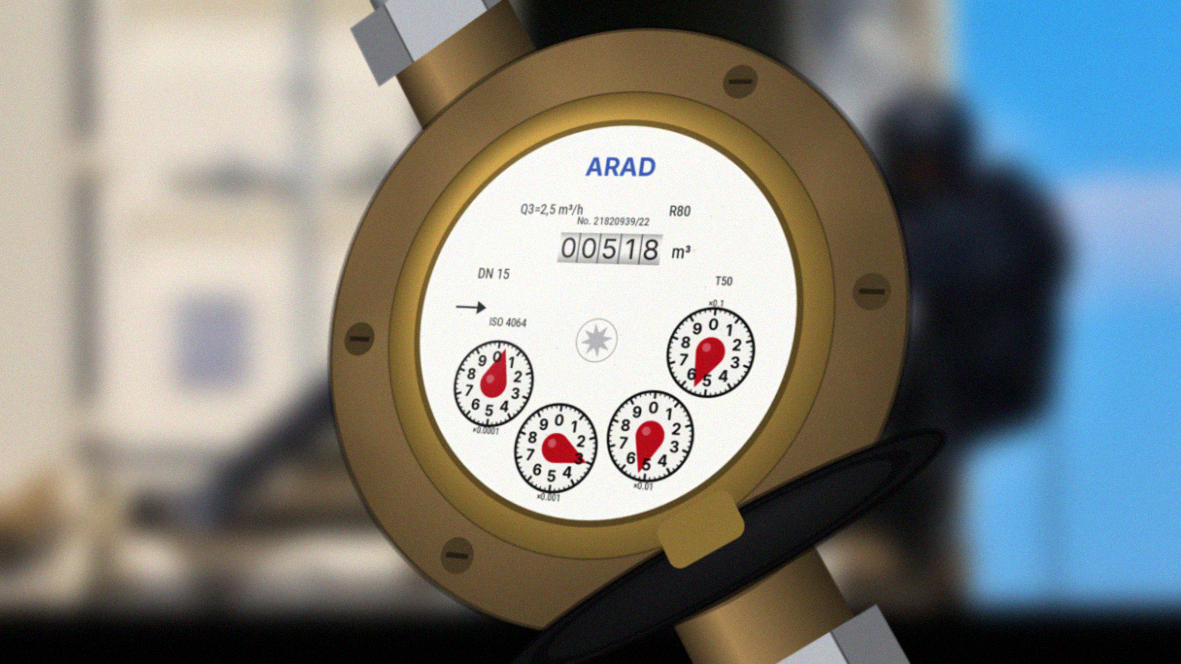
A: m³ 518.5530
